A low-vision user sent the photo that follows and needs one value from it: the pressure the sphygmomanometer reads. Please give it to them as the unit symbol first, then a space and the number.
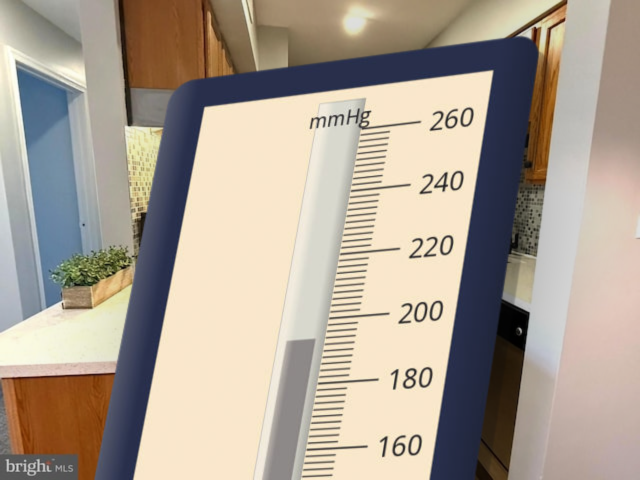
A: mmHg 194
